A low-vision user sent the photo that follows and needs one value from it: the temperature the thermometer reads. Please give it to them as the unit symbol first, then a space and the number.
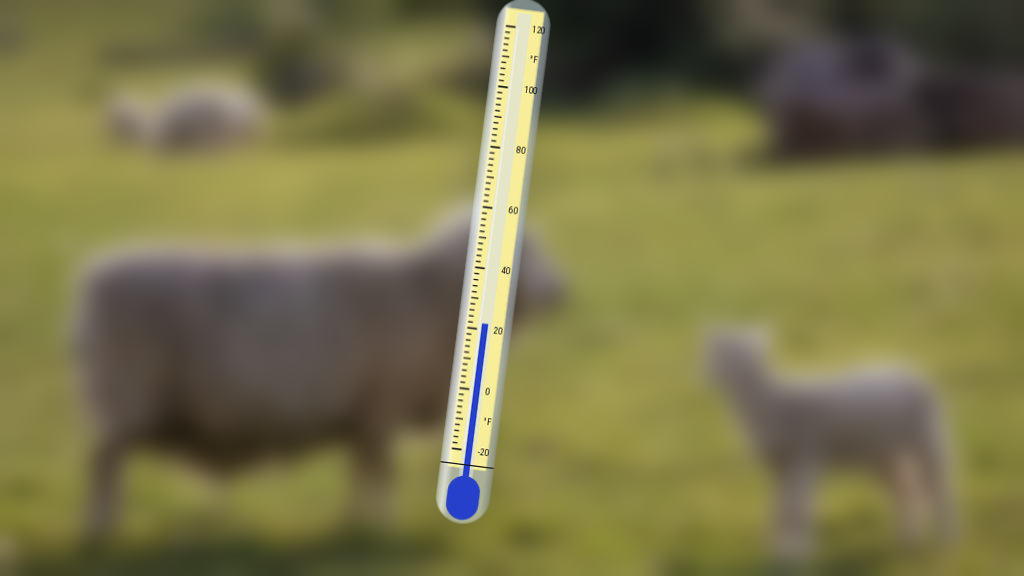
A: °F 22
